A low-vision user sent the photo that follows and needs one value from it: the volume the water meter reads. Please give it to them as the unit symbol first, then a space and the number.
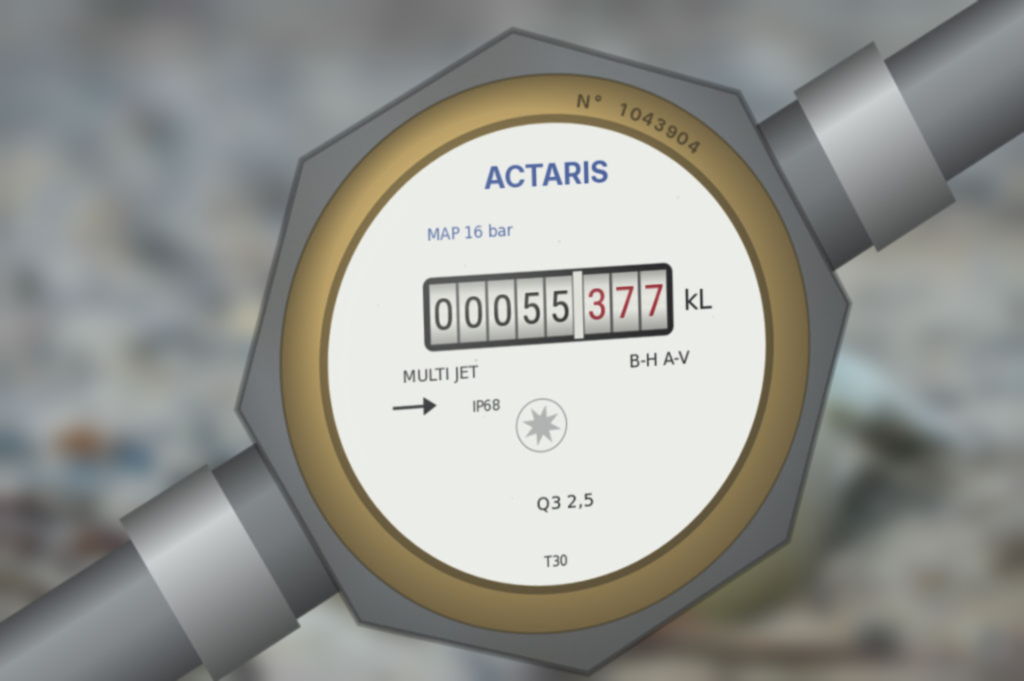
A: kL 55.377
